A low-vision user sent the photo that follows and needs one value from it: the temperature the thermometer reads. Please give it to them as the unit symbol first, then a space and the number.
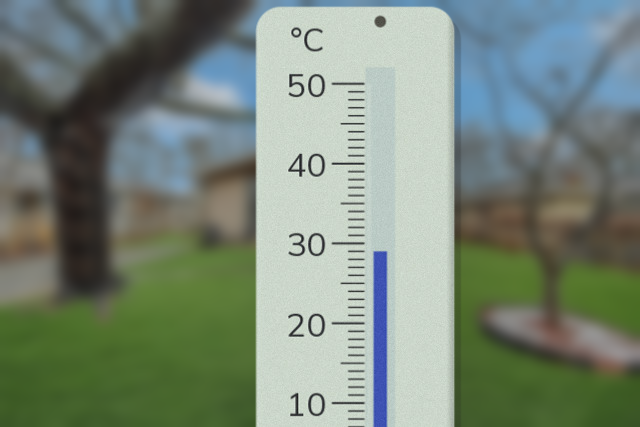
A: °C 29
